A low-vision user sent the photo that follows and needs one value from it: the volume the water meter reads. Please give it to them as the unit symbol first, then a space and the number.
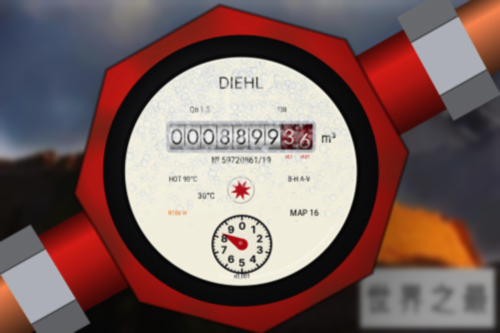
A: m³ 8899.358
